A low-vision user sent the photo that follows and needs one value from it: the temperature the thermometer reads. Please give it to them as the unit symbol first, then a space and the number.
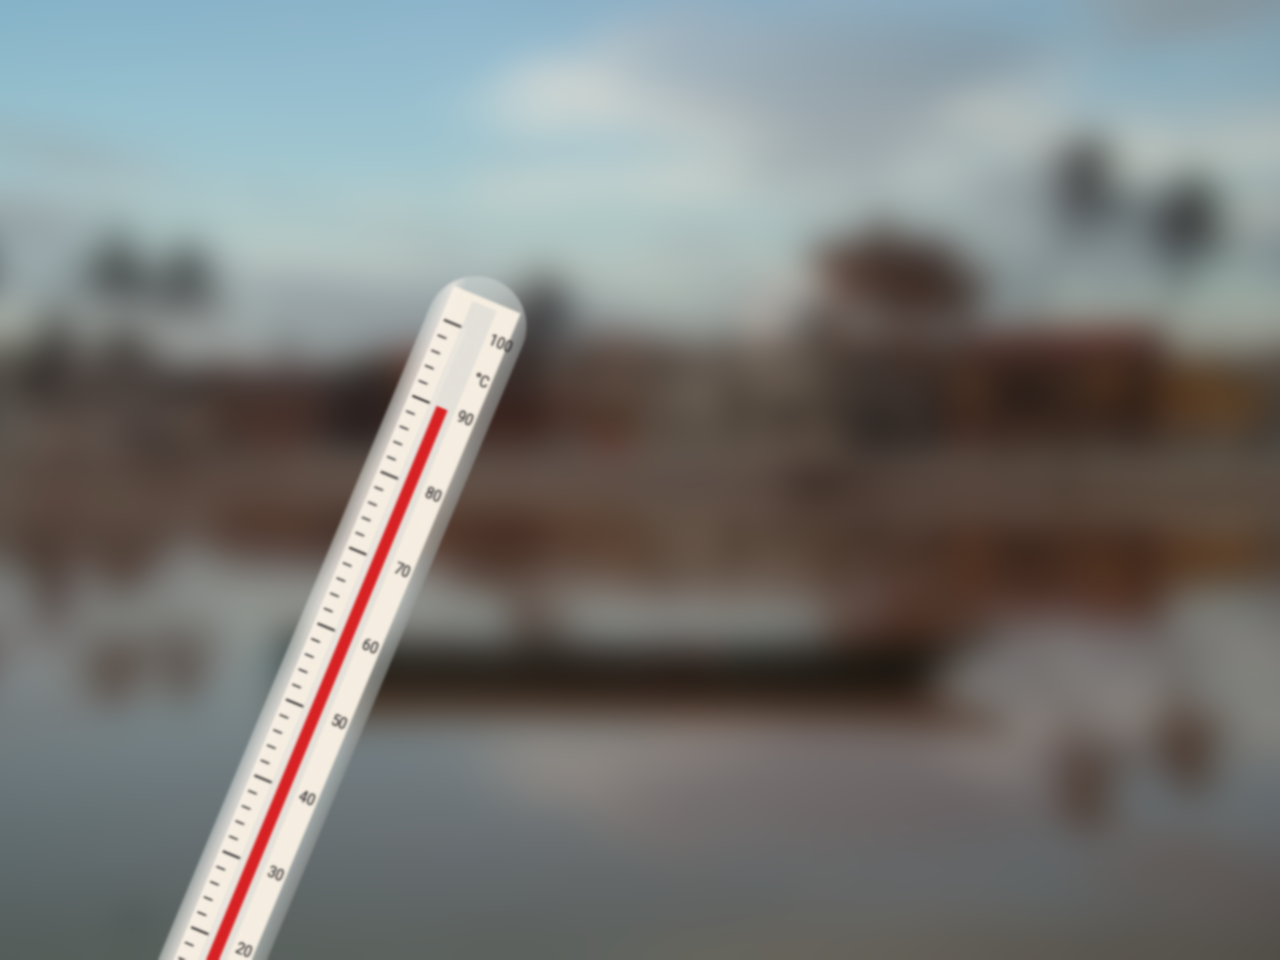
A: °C 90
